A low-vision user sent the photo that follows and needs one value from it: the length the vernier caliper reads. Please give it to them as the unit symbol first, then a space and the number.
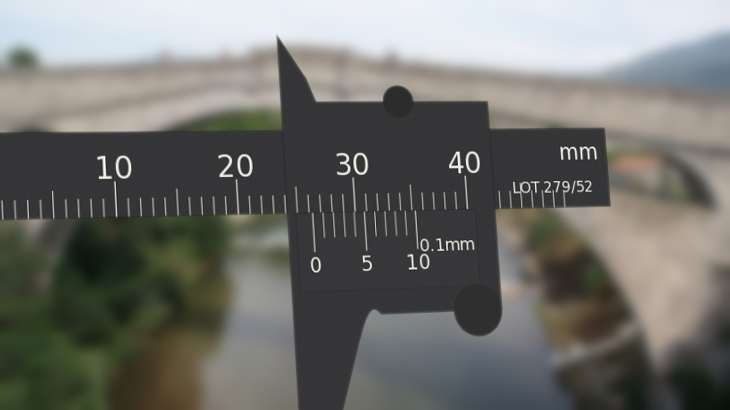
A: mm 26.3
